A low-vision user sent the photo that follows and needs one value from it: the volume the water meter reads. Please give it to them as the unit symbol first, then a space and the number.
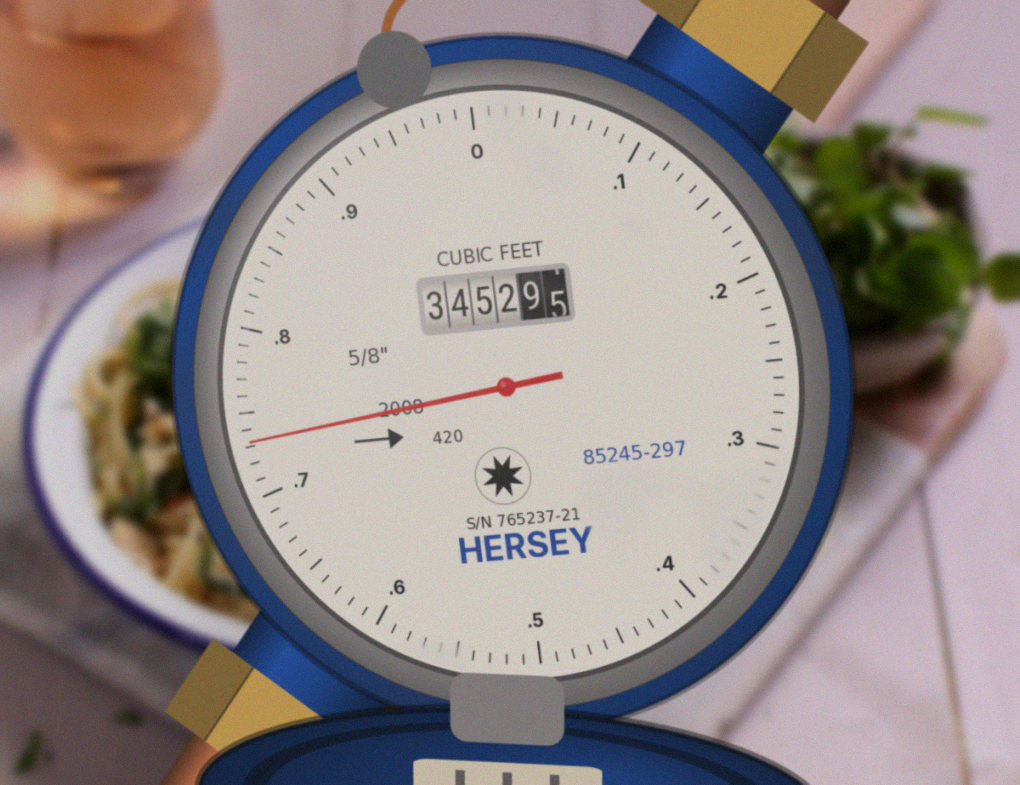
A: ft³ 345294.73
